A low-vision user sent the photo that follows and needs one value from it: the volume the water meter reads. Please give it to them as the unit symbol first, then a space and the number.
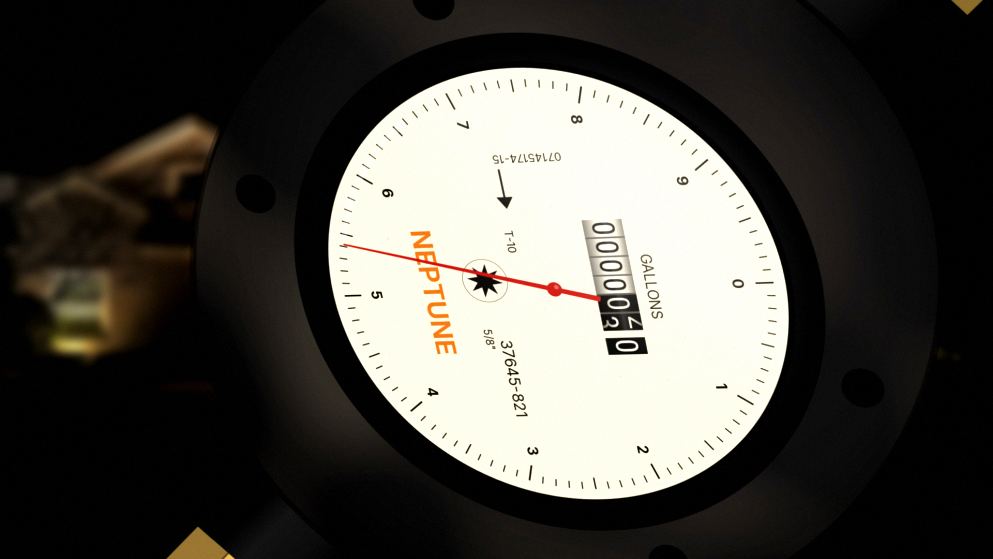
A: gal 25.4
